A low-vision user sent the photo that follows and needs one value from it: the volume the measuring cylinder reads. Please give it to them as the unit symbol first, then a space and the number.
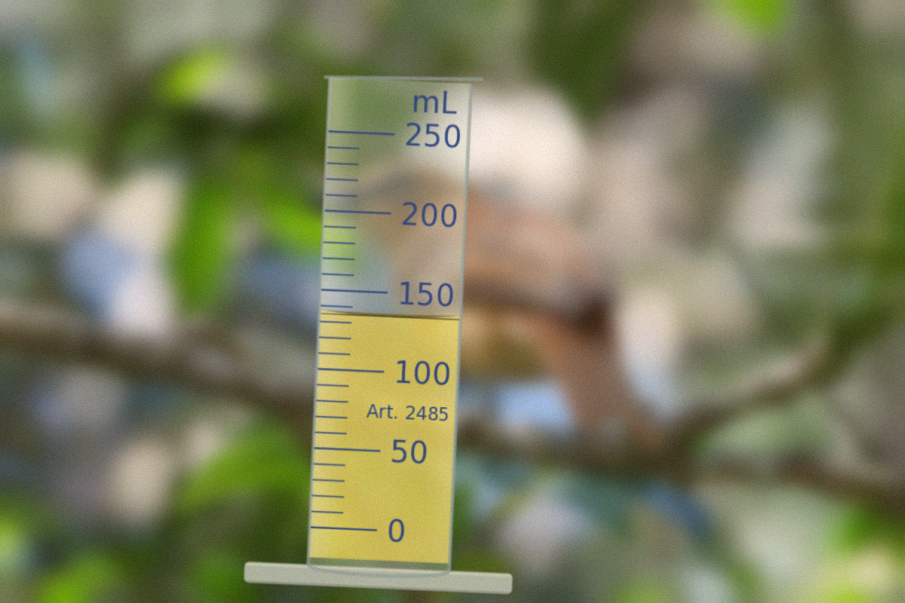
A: mL 135
